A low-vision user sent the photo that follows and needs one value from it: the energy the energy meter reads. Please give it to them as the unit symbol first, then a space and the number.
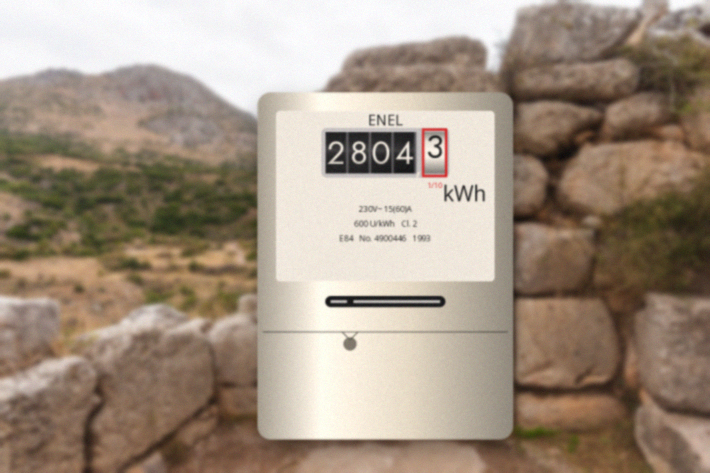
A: kWh 2804.3
